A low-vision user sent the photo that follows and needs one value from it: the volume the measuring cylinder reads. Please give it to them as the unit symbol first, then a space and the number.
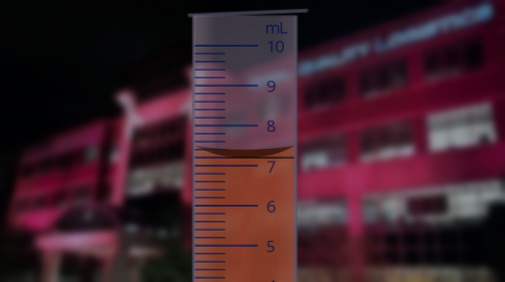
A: mL 7.2
